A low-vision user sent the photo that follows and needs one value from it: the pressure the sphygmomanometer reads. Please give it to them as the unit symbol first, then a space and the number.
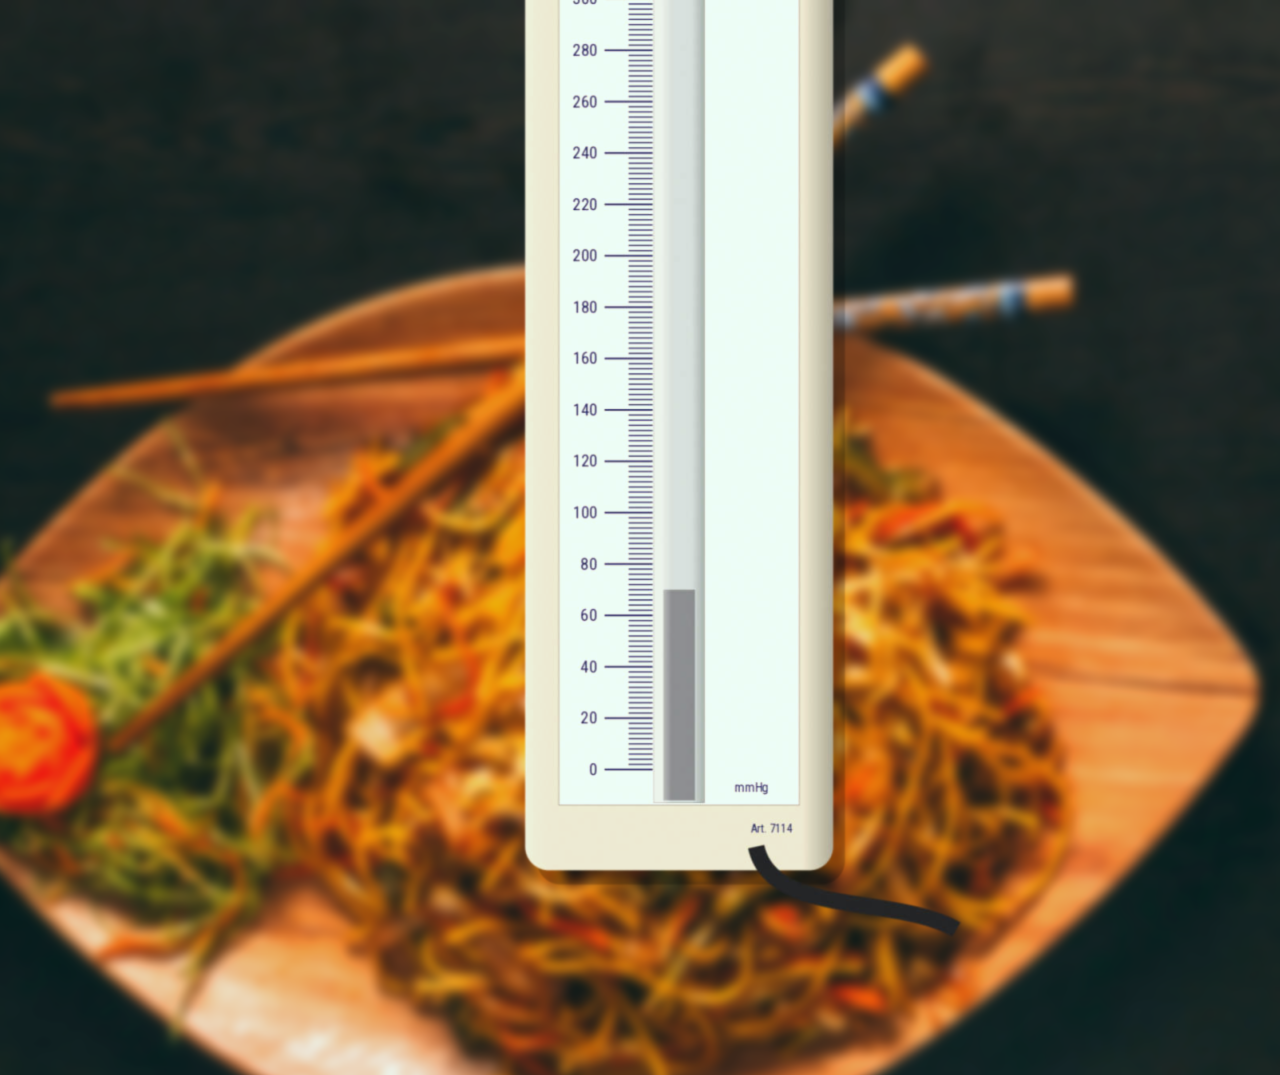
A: mmHg 70
